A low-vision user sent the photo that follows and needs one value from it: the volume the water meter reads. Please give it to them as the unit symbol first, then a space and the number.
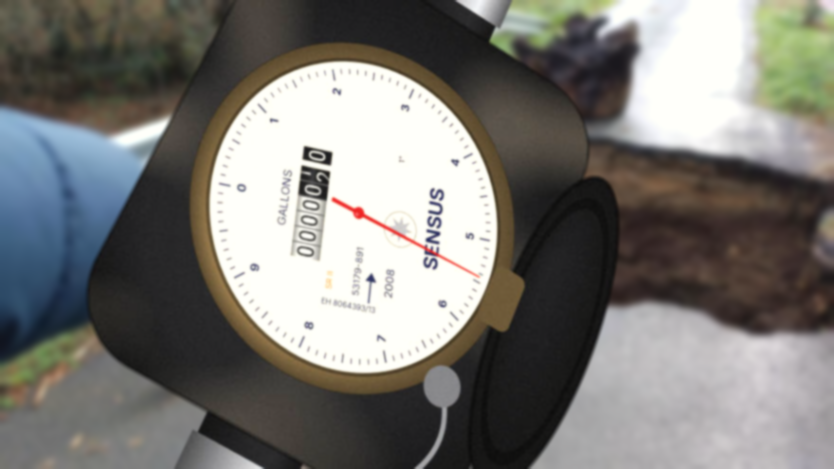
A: gal 15.4
